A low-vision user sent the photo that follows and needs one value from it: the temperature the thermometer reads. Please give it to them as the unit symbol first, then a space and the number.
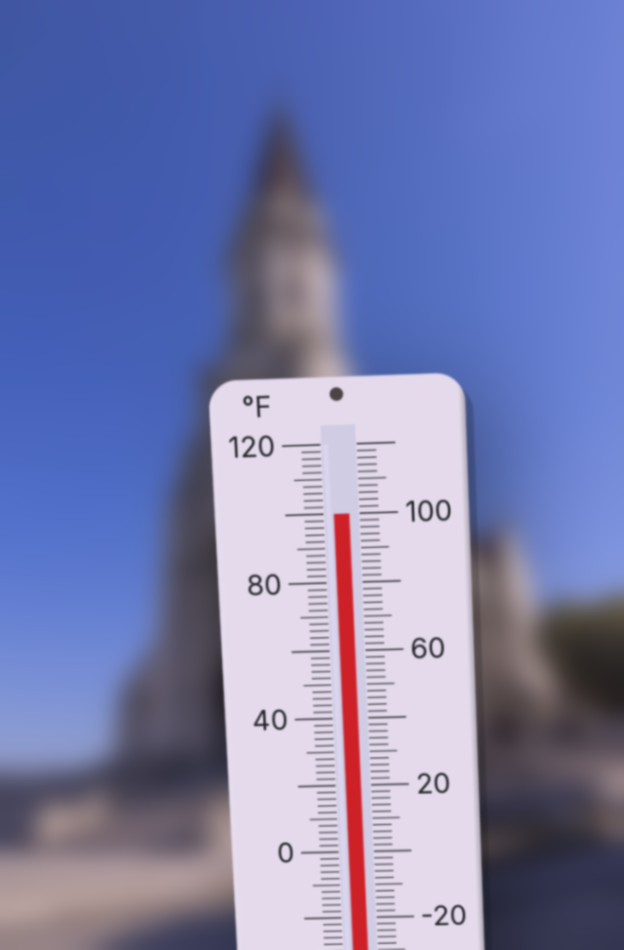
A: °F 100
